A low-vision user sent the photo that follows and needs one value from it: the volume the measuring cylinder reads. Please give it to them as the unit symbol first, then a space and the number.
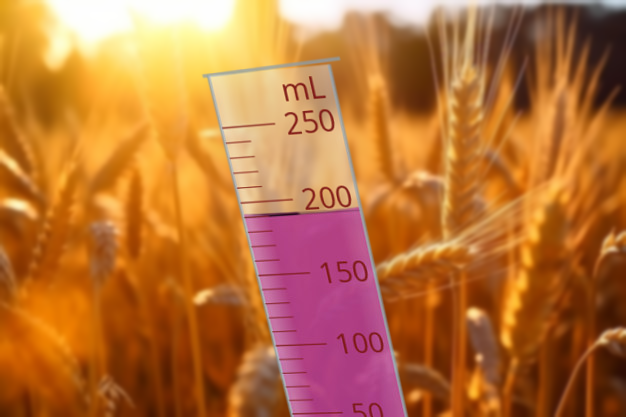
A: mL 190
